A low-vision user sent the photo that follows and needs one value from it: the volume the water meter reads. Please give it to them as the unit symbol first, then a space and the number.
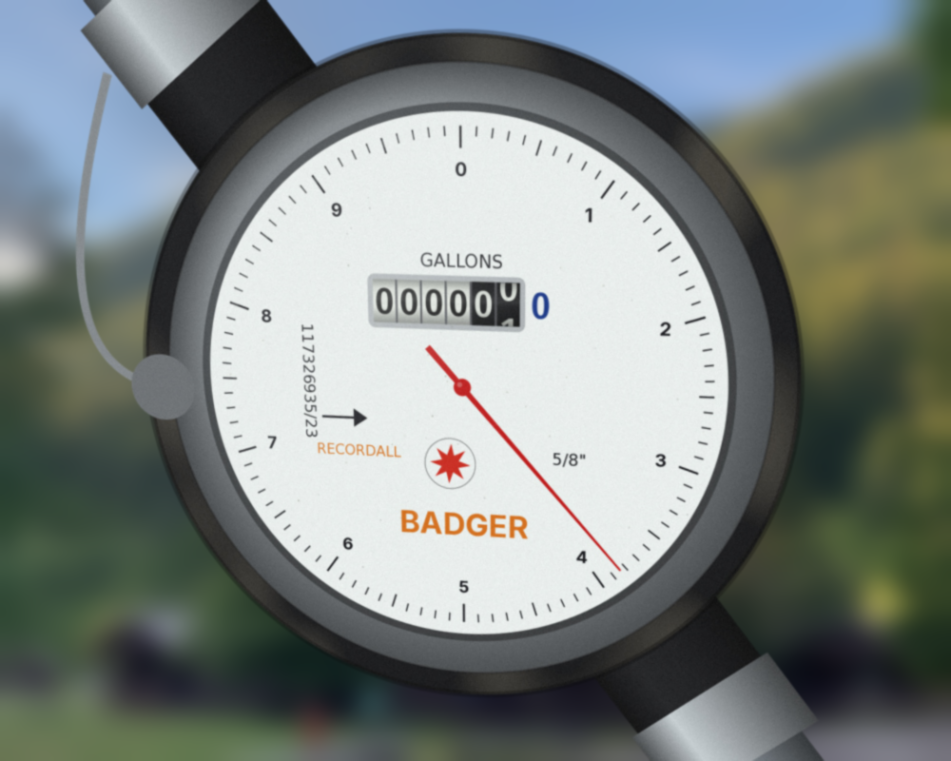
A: gal 3.8
